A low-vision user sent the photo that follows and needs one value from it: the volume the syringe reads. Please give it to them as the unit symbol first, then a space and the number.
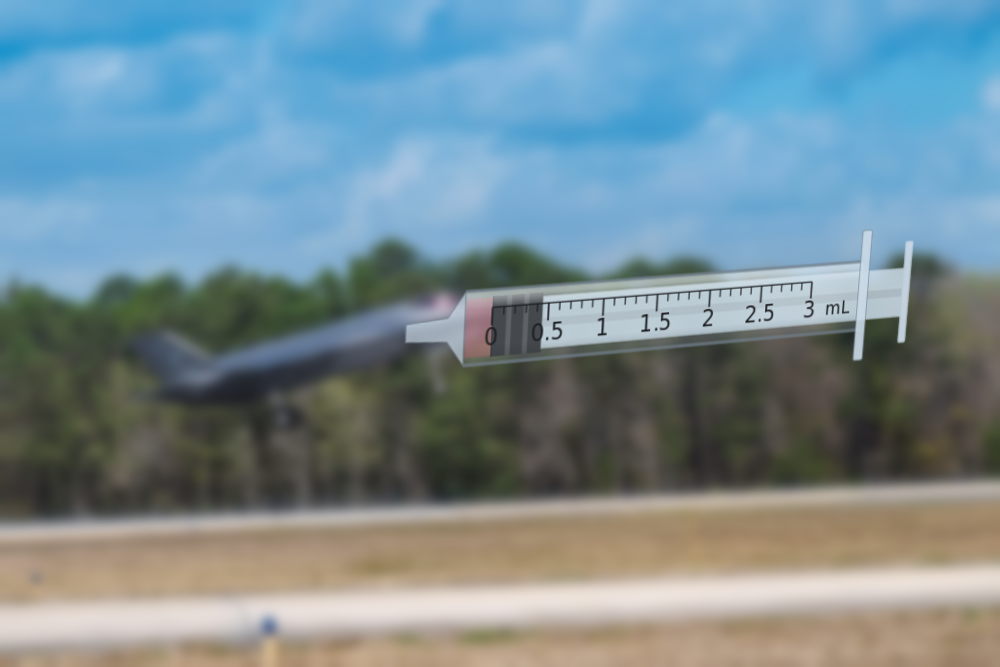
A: mL 0
